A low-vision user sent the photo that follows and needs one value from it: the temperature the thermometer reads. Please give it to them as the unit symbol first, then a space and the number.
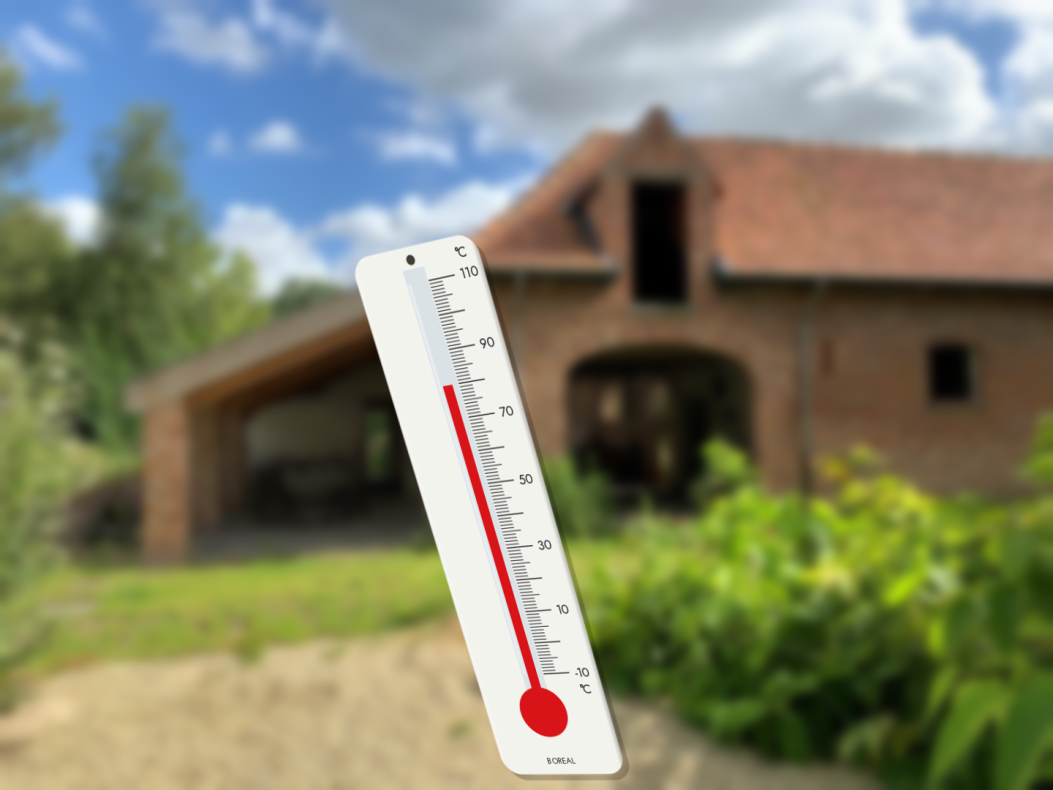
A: °C 80
